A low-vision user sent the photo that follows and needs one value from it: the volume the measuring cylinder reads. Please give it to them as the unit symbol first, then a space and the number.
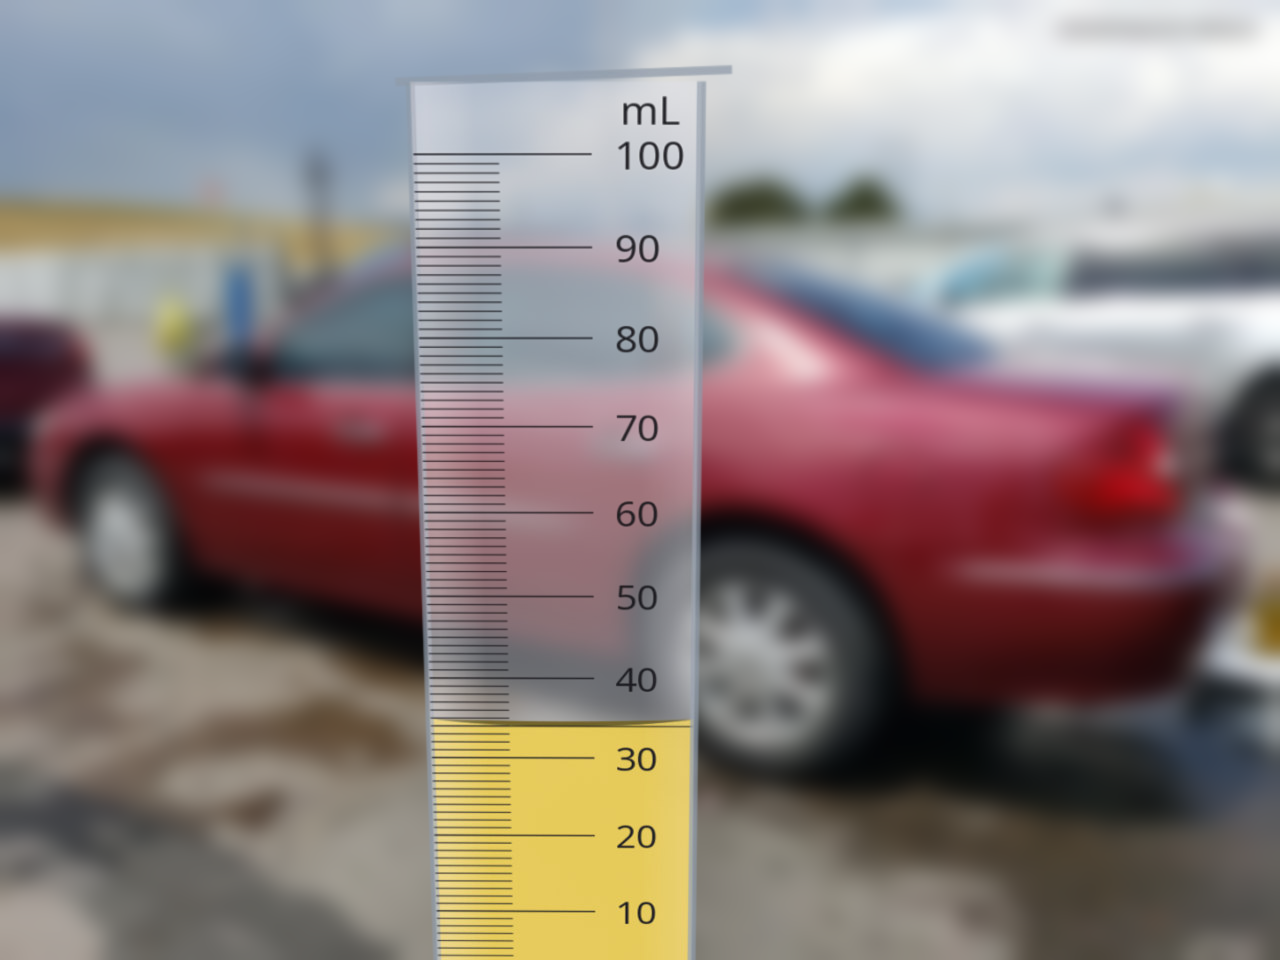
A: mL 34
